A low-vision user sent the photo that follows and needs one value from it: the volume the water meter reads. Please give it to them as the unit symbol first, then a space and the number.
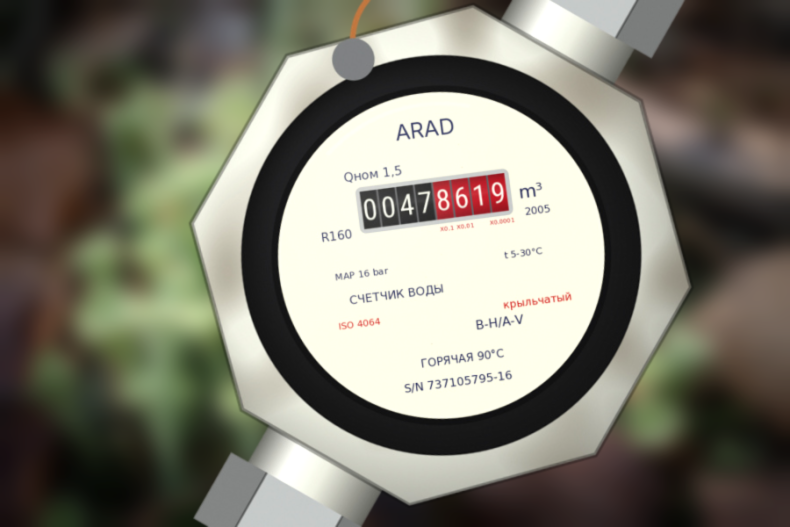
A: m³ 47.8619
